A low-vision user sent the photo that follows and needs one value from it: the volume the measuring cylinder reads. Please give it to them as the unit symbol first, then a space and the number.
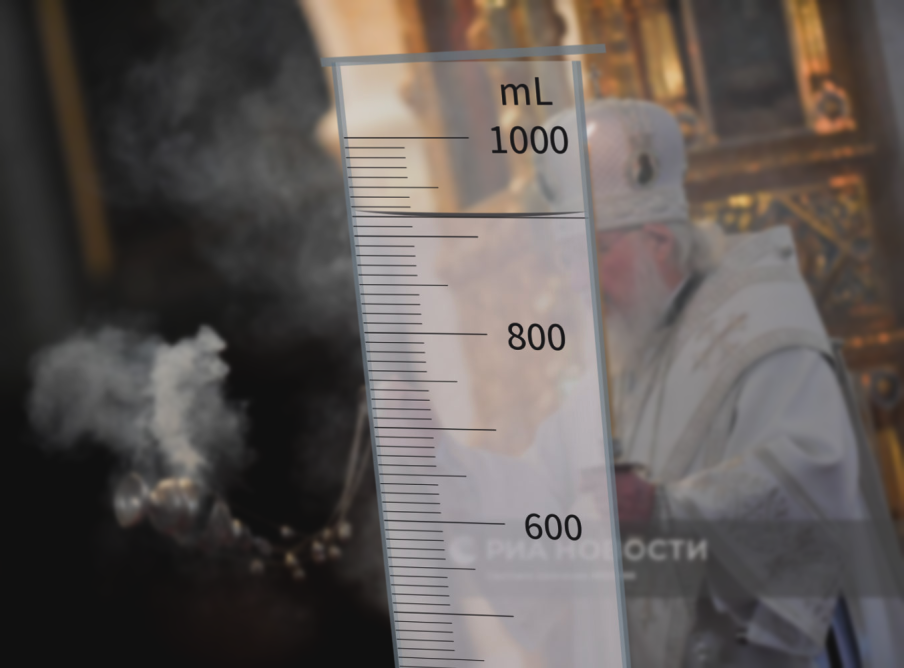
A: mL 920
